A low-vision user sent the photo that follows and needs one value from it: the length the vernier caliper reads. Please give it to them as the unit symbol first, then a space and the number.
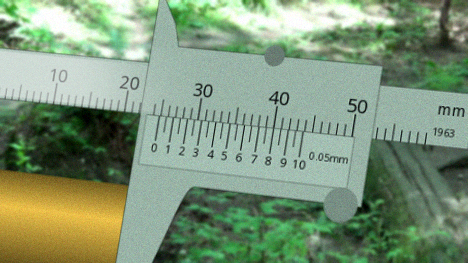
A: mm 24.8
